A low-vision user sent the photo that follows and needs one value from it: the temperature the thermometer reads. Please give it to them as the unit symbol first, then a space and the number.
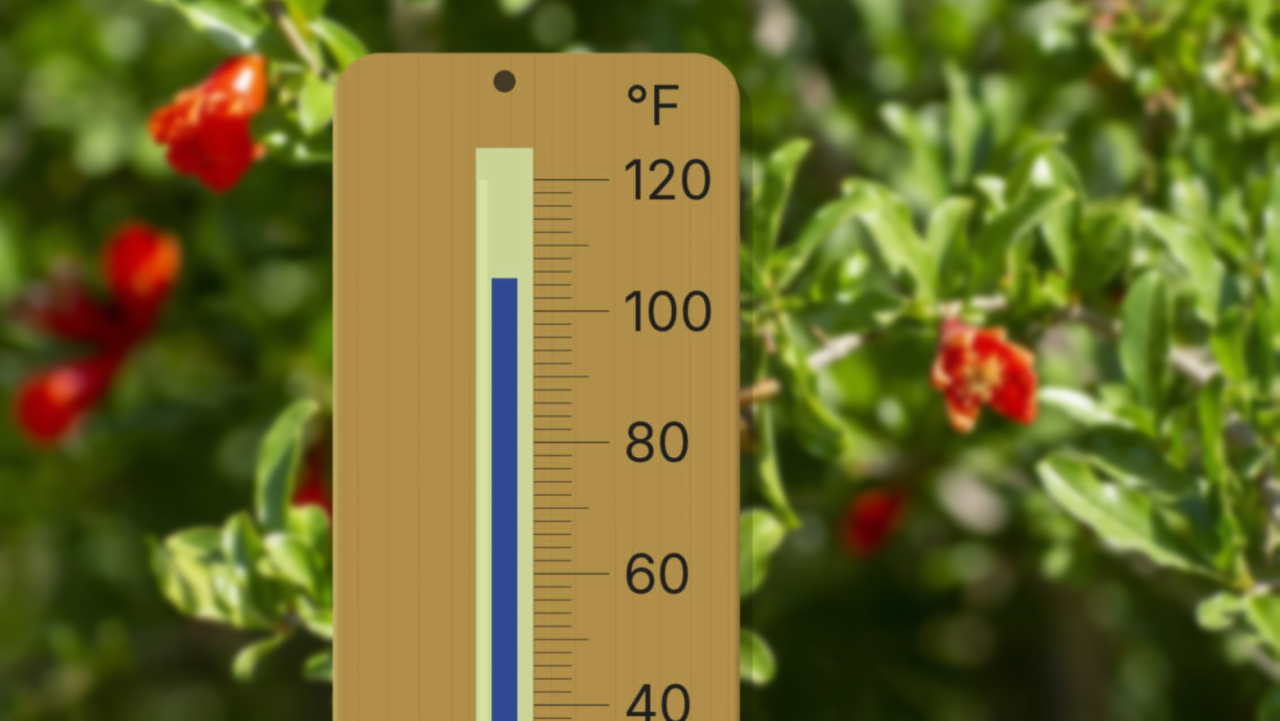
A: °F 105
